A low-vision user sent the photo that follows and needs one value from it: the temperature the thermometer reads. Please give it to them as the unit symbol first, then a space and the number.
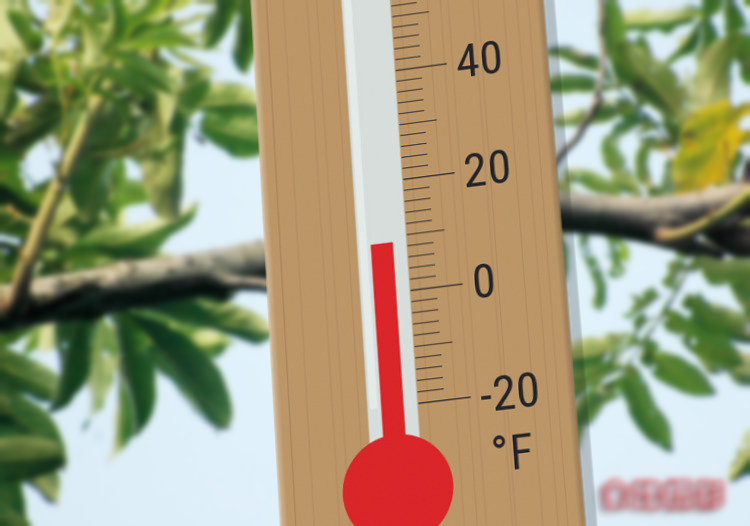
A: °F 9
